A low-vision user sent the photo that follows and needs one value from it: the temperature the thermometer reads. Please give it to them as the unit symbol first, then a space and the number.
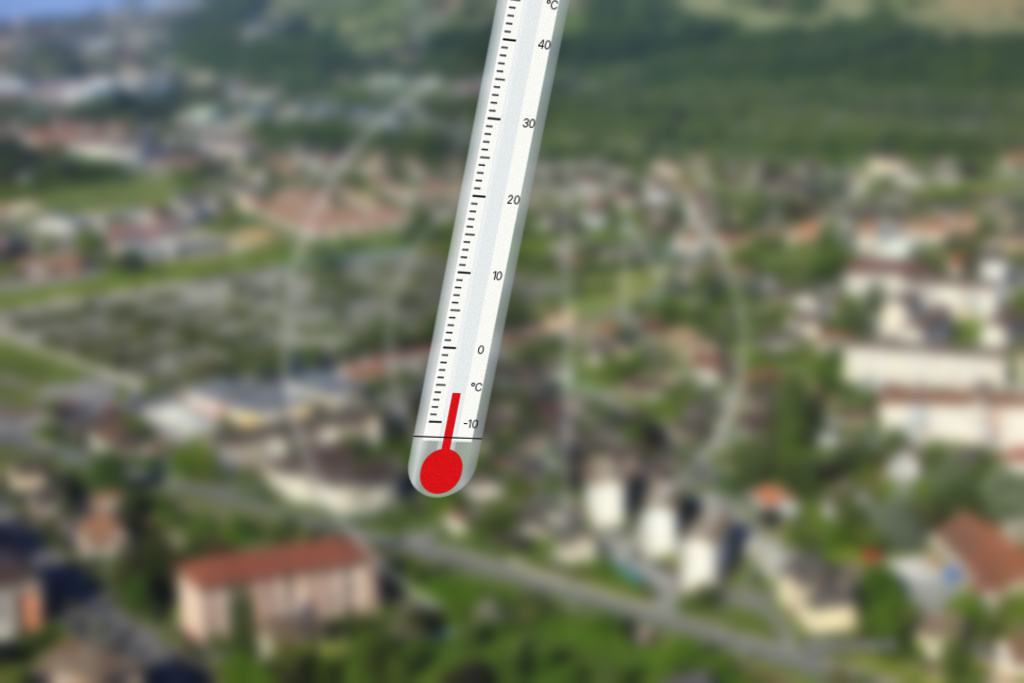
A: °C -6
